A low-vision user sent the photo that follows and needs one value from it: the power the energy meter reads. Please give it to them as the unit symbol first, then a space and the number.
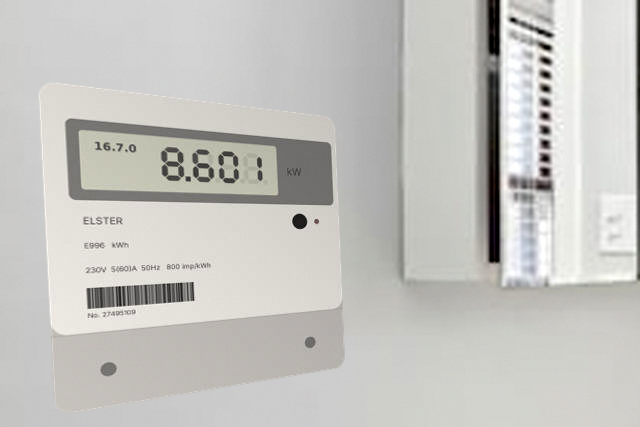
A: kW 8.601
